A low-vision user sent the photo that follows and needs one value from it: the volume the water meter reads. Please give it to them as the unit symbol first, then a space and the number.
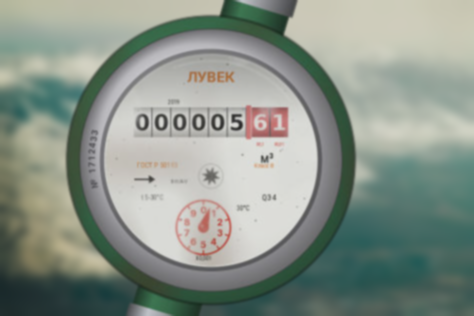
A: m³ 5.610
